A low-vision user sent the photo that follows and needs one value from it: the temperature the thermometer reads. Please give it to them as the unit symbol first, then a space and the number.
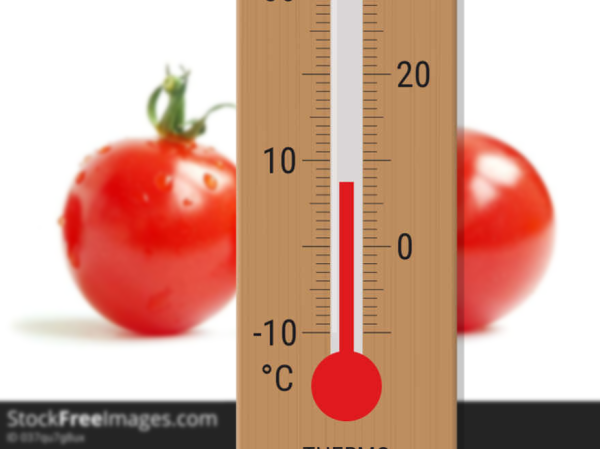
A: °C 7.5
